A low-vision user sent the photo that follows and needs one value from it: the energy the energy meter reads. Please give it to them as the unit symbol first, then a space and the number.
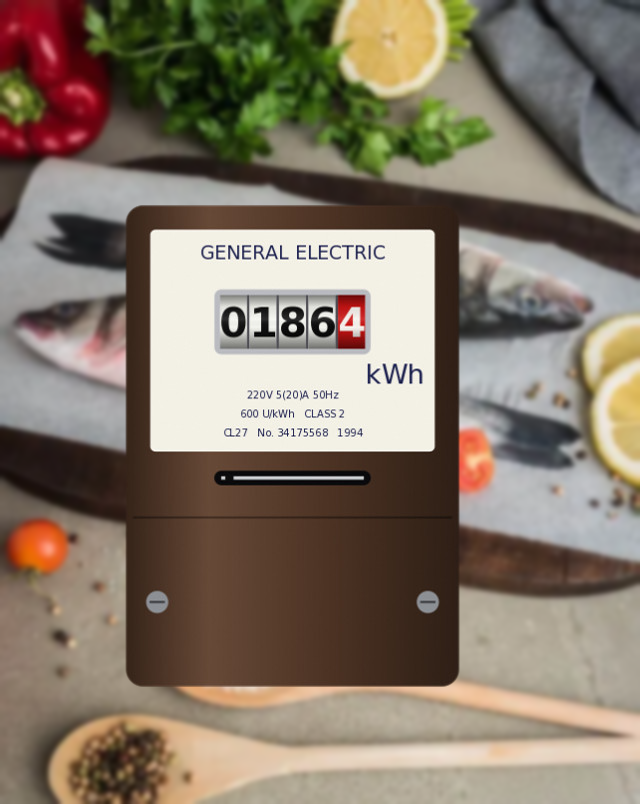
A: kWh 186.4
